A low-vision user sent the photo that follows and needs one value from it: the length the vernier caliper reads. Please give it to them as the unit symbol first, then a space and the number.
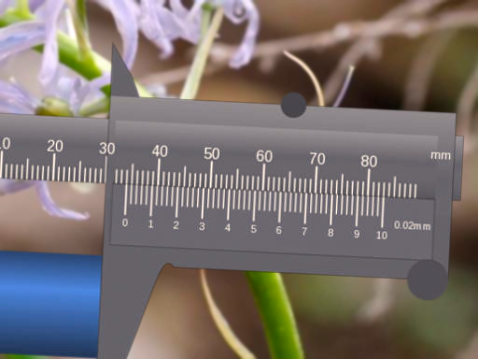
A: mm 34.0
